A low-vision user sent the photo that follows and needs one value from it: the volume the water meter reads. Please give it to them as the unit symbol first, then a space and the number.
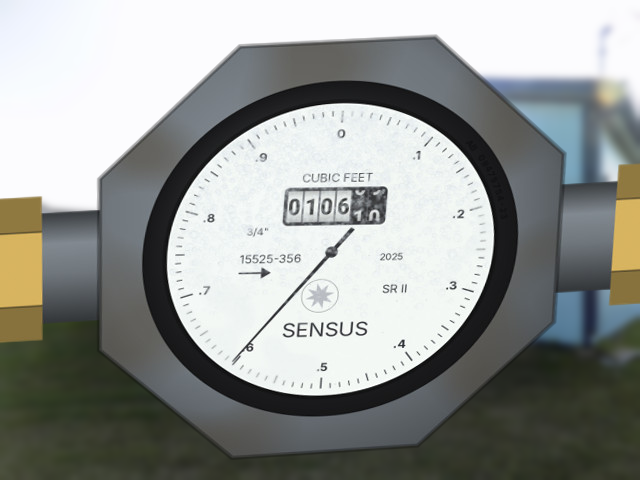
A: ft³ 10609.60
